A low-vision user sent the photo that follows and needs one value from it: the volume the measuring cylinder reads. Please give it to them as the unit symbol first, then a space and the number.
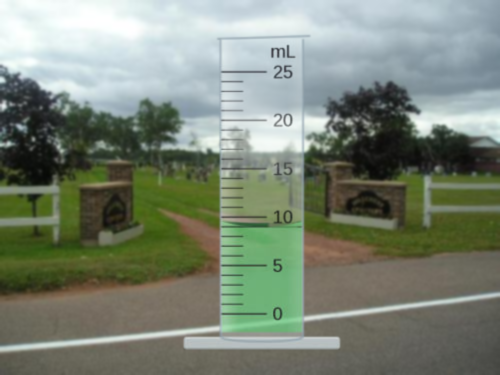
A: mL 9
